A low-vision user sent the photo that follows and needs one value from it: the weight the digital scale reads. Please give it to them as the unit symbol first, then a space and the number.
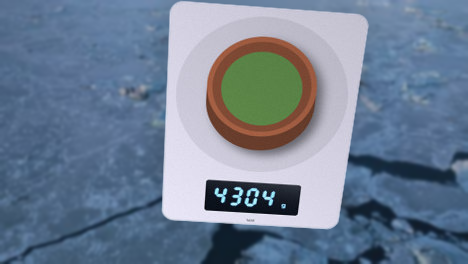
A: g 4304
